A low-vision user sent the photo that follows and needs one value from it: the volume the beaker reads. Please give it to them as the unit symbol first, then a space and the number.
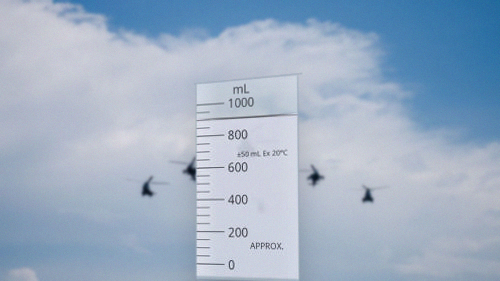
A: mL 900
